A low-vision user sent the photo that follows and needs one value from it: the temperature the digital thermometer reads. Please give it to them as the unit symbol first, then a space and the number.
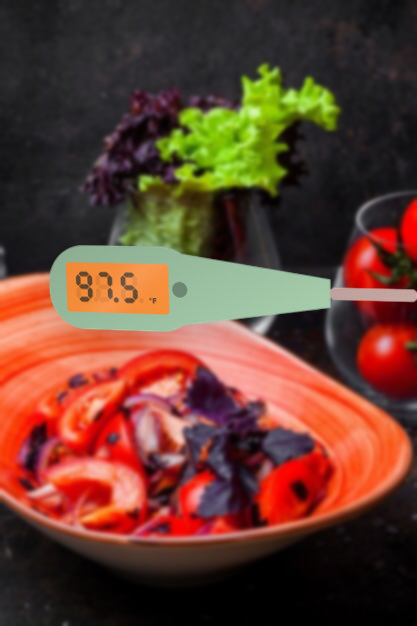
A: °F 97.5
